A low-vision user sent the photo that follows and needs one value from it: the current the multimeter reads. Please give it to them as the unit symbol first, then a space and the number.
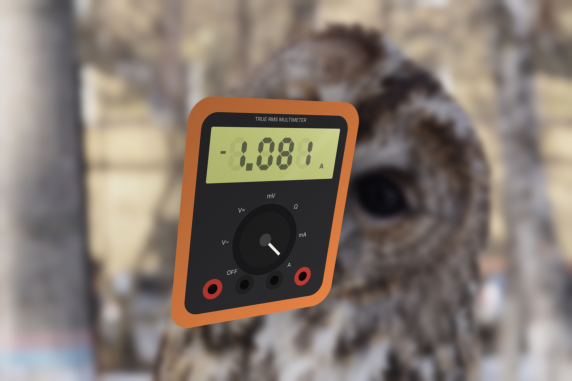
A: A -1.081
